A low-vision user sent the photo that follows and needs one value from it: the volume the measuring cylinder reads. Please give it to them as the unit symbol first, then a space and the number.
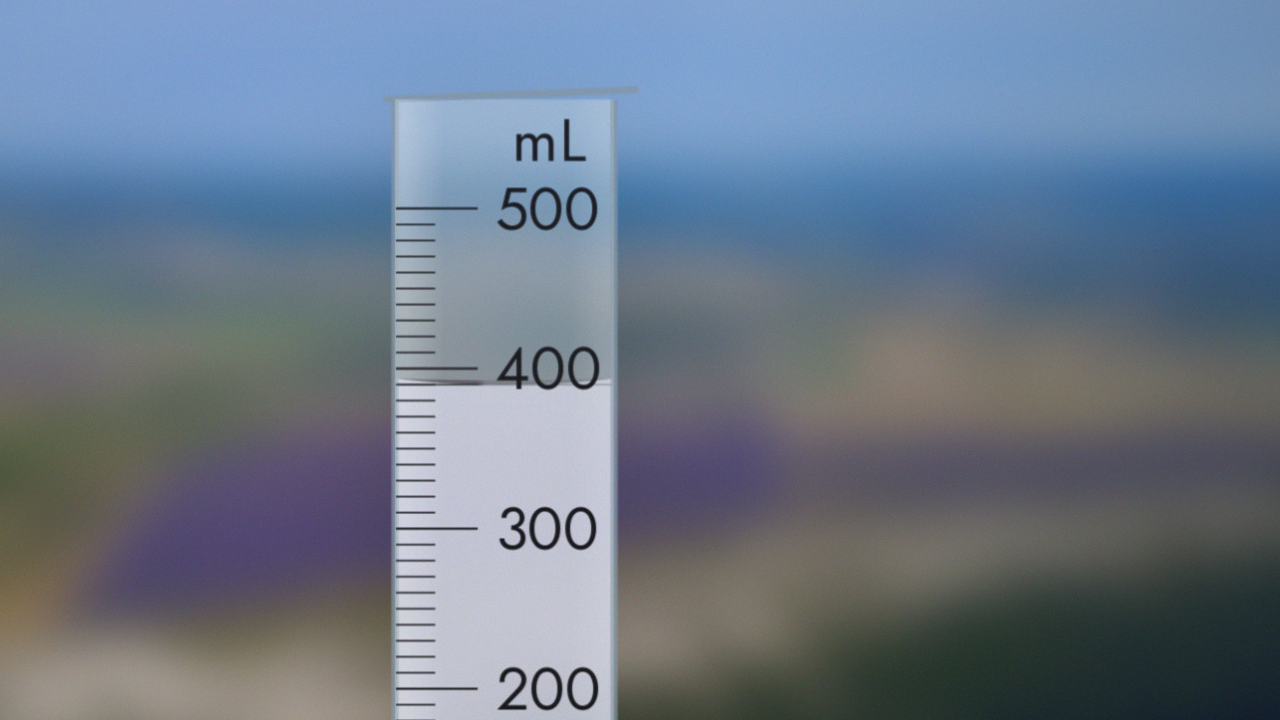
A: mL 390
